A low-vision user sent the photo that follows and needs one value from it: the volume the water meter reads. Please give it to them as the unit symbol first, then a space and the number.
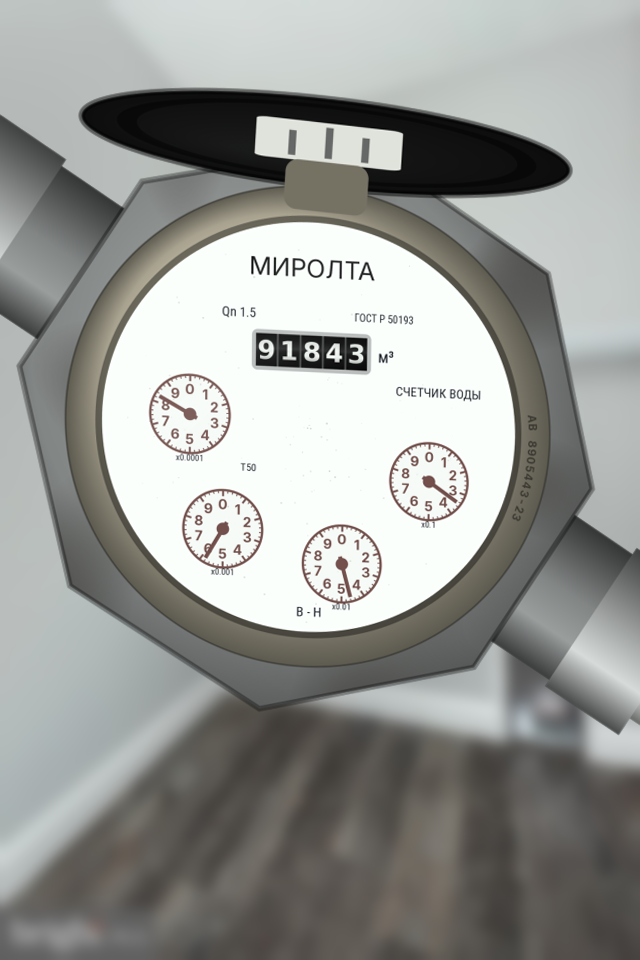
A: m³ 91843.3458
